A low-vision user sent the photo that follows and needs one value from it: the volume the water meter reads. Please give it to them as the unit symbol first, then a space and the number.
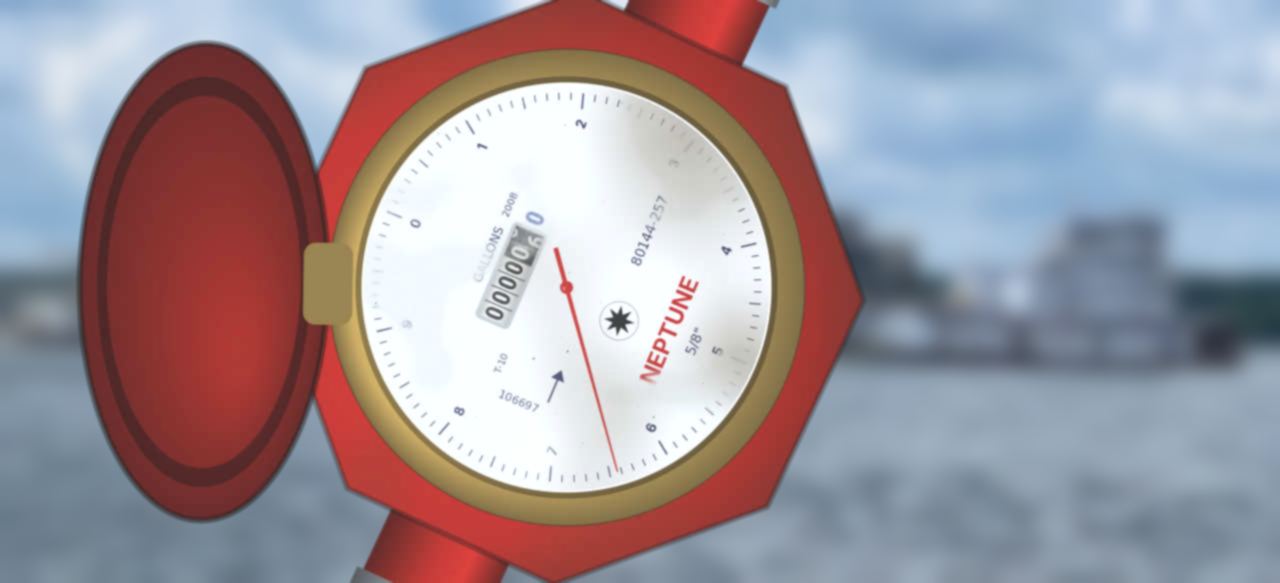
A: gal 56.4
